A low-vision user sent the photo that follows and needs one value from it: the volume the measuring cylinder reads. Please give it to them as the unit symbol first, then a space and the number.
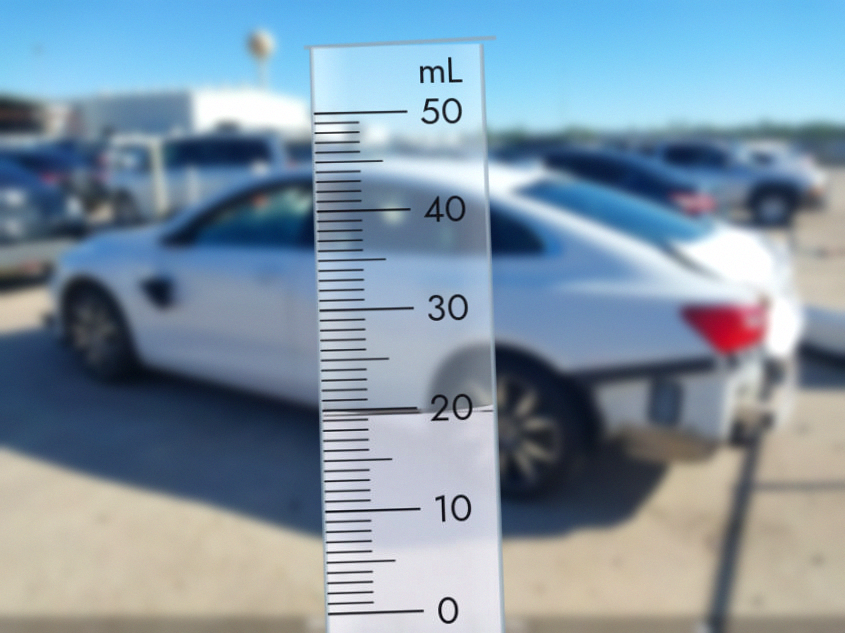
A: mL 19.5
